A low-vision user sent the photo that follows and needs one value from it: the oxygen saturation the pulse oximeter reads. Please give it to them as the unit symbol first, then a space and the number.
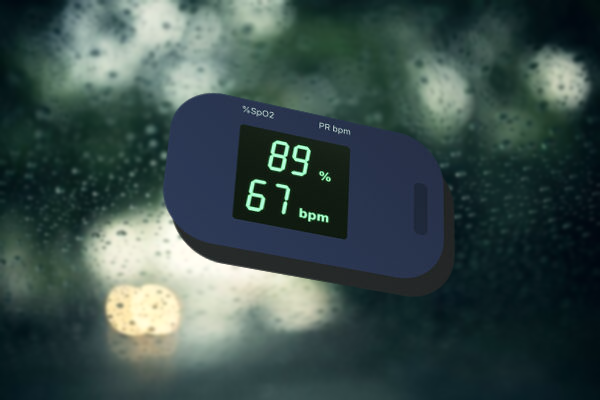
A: % 89
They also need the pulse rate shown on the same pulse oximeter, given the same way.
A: bpm 67
